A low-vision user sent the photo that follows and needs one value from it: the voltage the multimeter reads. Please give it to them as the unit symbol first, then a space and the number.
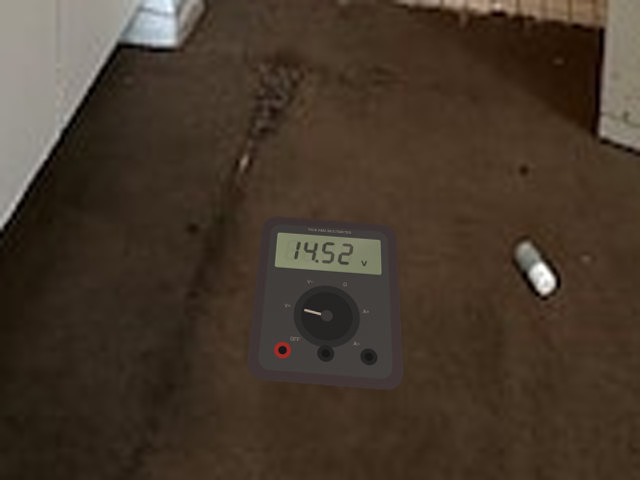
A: V 14.52
